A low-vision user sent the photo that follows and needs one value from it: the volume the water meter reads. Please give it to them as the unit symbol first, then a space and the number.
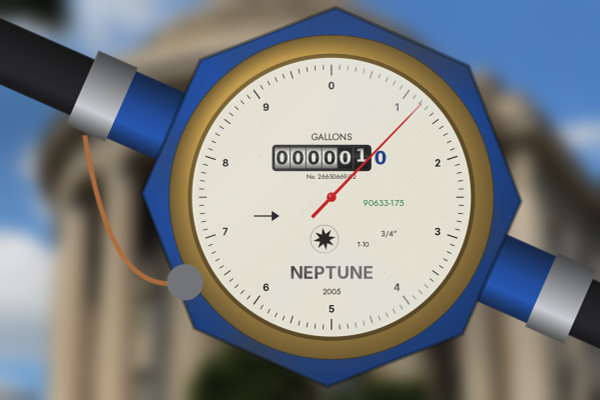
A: gal 11.2
